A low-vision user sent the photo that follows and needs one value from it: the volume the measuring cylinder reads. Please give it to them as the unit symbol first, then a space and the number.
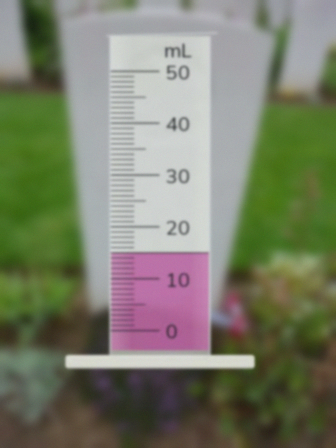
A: mL 15
